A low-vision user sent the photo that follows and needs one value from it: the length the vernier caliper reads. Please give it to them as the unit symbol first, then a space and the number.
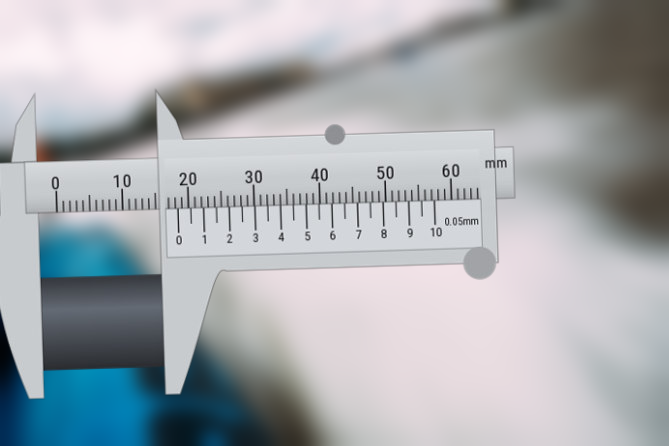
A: mm 18.4
